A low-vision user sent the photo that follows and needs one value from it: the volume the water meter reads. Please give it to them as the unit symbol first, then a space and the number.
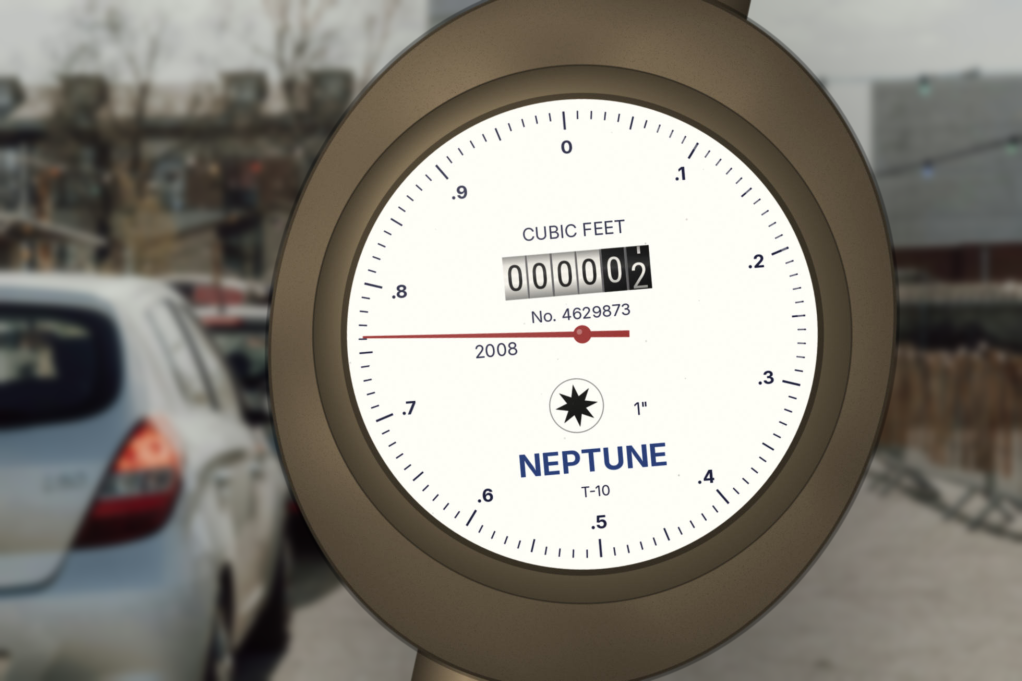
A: ft³ 1.76
